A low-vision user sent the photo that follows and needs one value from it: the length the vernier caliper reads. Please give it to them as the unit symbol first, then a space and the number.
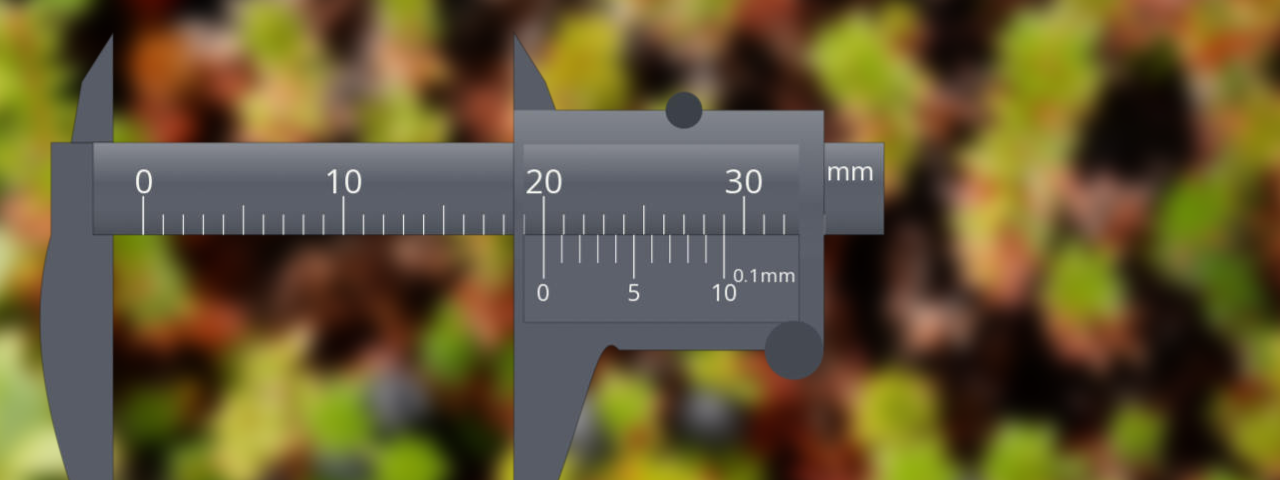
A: mm 20.0
